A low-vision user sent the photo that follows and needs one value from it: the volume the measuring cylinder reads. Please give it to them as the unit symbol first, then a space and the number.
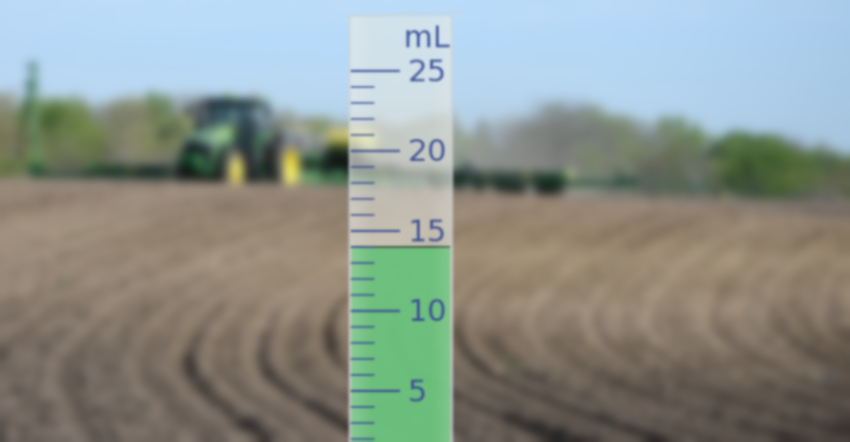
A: mL 14
